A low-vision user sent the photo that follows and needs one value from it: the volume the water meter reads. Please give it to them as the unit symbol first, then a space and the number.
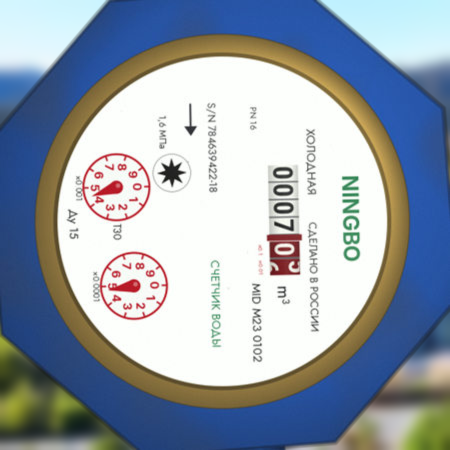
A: m³ 7.0544
